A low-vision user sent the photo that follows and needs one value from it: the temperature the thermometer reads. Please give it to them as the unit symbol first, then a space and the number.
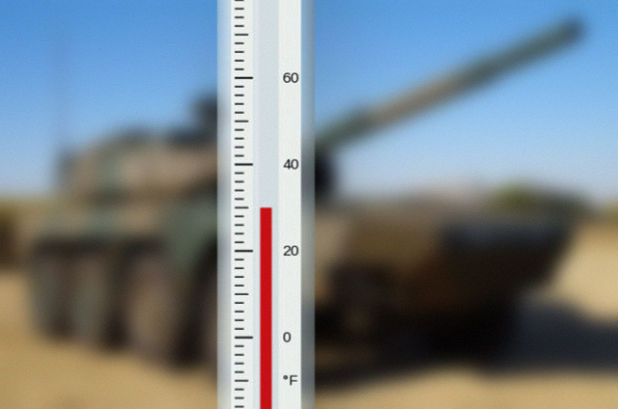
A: °F 30
